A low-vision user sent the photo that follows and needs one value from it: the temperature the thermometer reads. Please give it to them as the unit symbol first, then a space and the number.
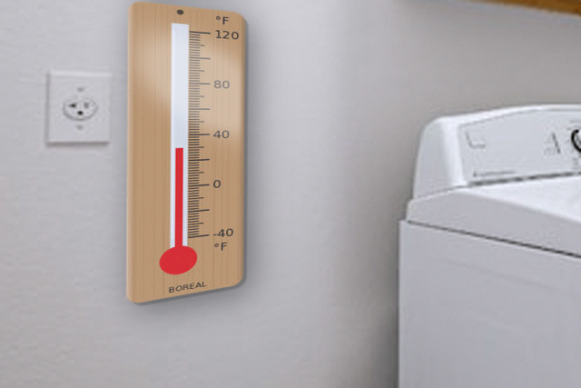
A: °F 30
